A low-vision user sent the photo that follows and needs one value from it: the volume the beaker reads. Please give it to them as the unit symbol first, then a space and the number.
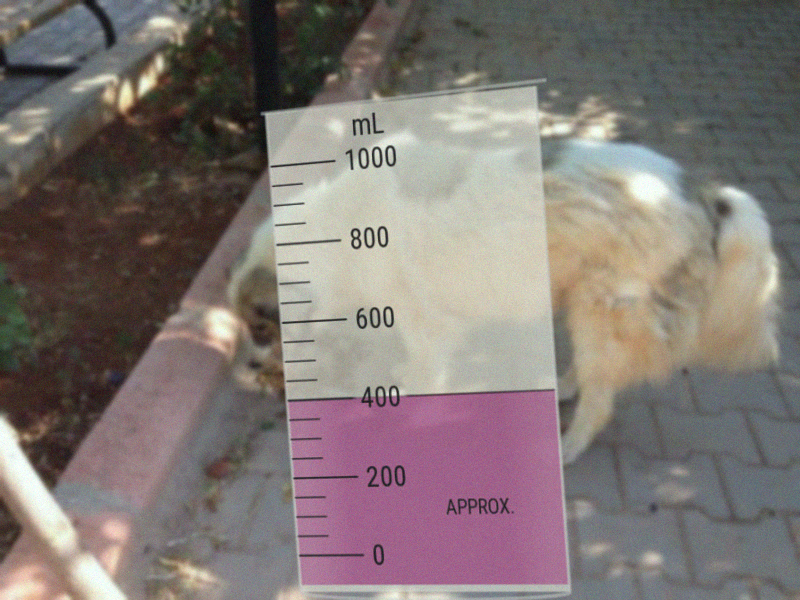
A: mL 400
